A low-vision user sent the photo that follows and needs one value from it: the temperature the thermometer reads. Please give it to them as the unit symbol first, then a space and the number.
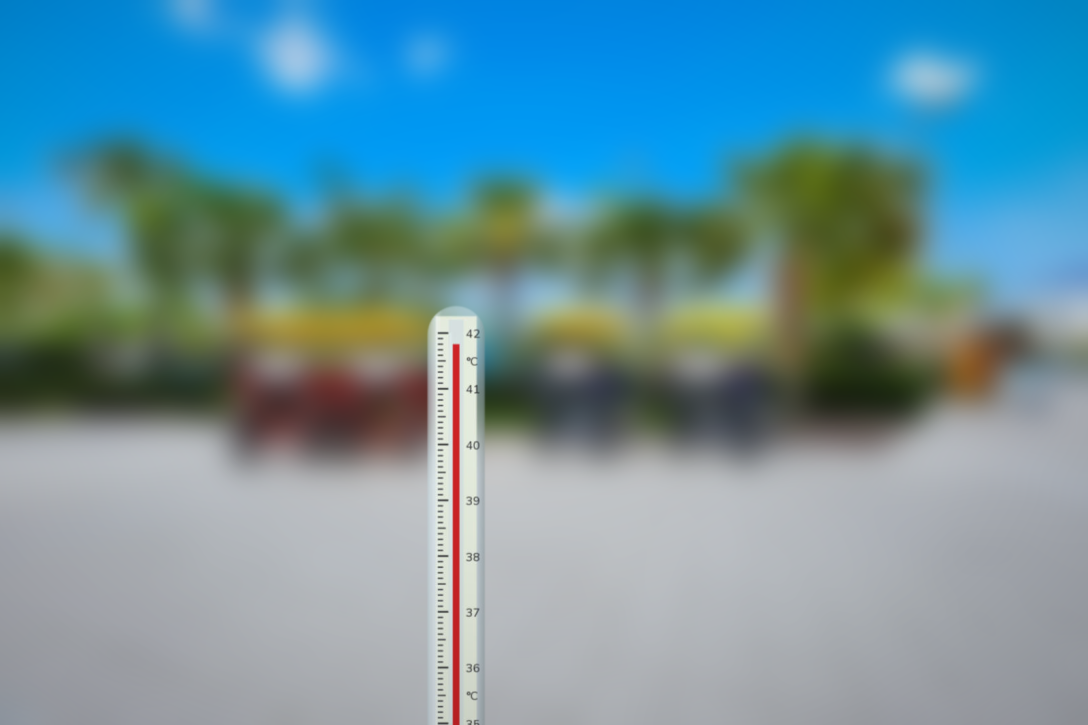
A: °C 41.8
